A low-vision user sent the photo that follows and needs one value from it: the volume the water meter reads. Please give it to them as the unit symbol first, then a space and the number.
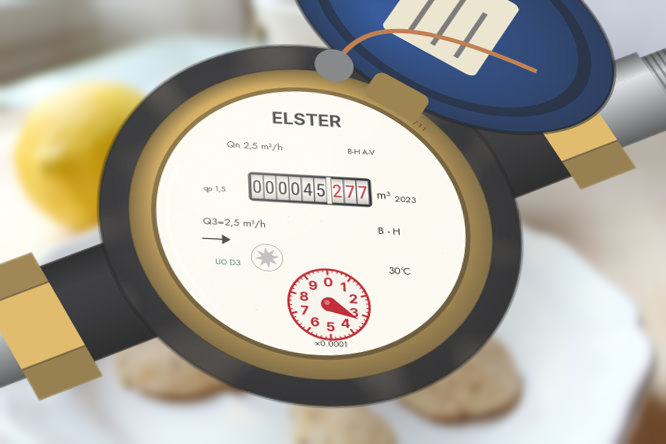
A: m³ 45.2773
